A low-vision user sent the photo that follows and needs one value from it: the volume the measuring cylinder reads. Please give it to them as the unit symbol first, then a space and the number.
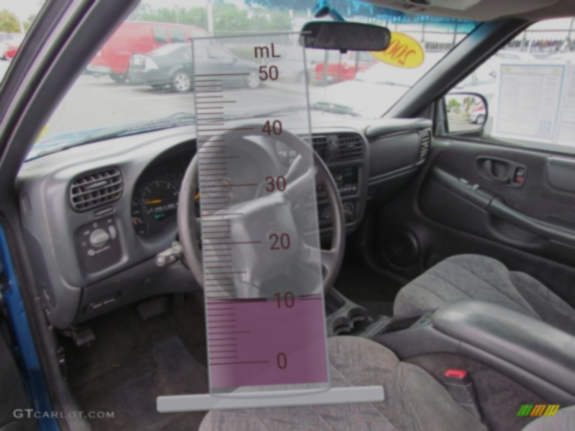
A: mL 10
